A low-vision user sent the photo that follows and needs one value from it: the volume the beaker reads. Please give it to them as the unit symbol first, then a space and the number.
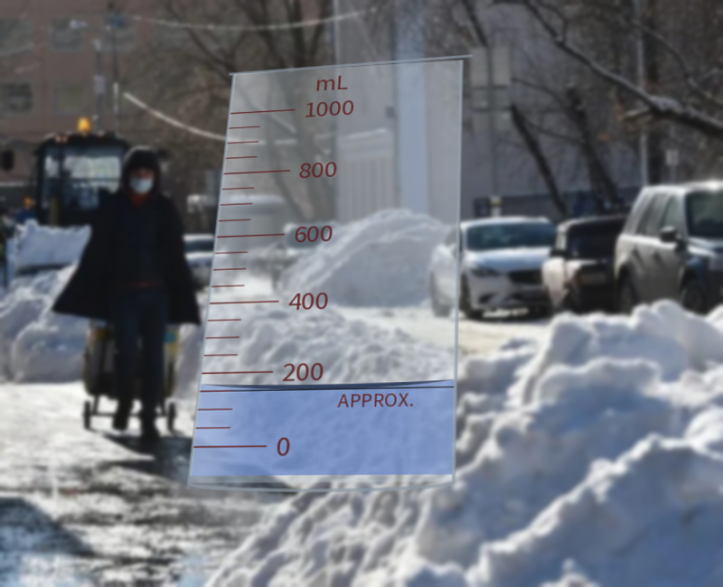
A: mL 150
